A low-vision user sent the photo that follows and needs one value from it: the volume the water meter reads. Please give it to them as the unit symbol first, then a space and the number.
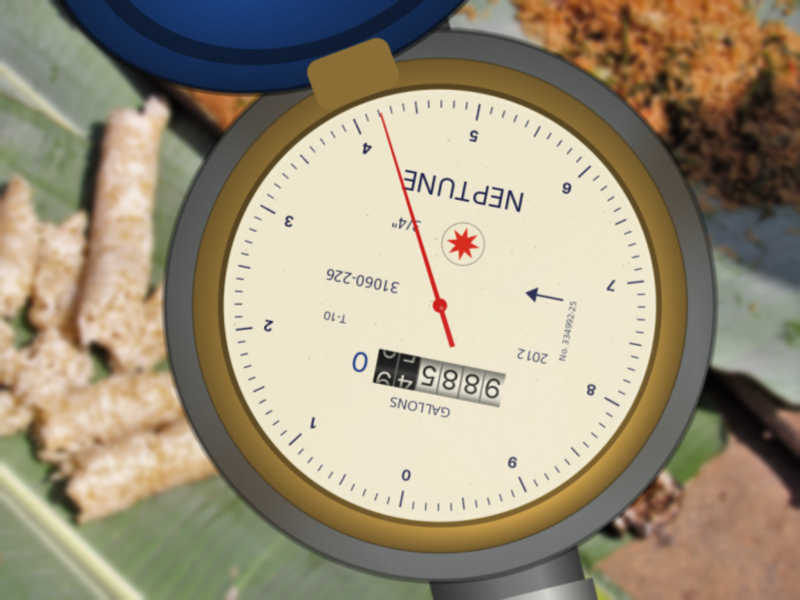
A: gal 9885494.2
